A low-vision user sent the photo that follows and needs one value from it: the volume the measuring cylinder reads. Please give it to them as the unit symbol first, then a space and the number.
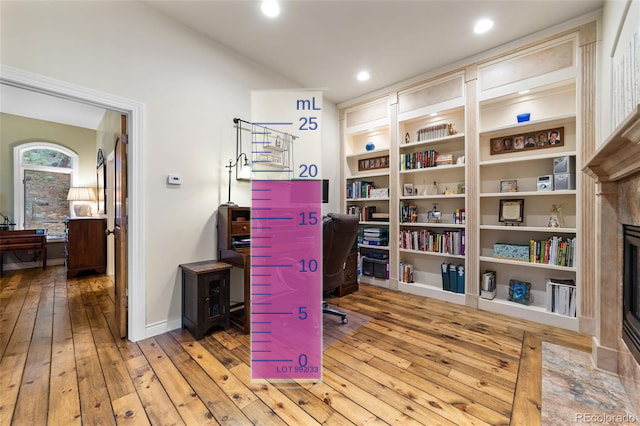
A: mL 19
